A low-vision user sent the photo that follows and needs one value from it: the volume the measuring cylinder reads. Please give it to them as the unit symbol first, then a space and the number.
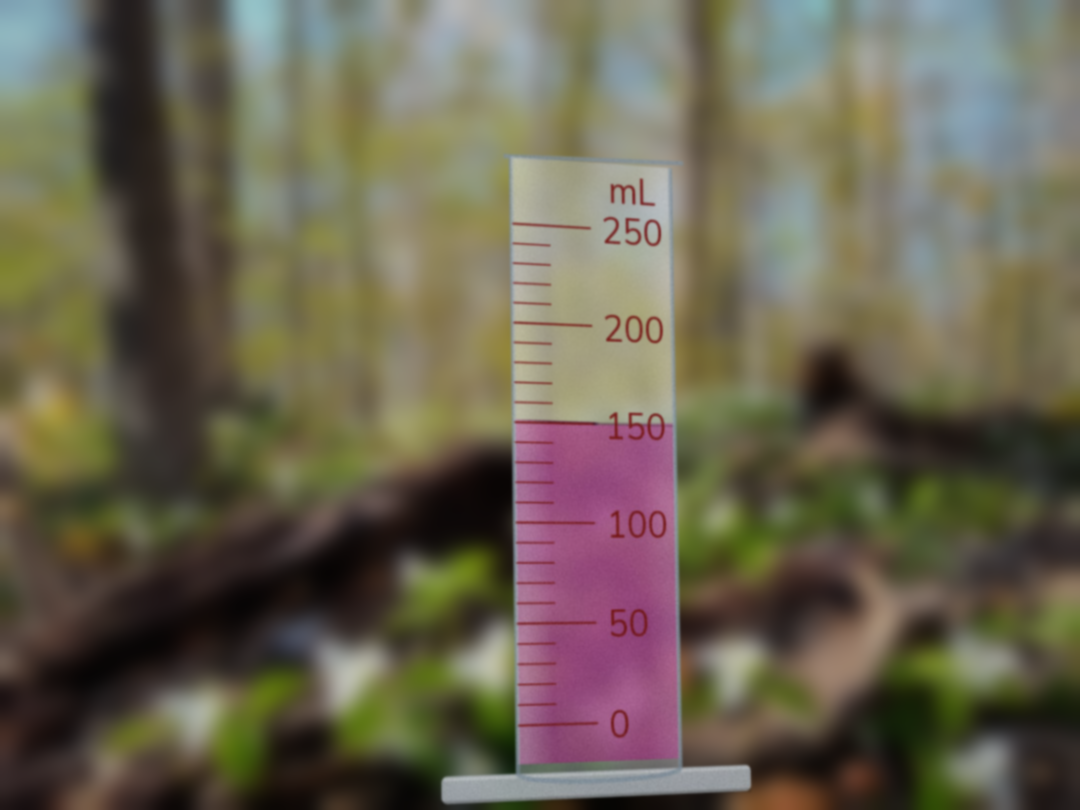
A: mL 150
